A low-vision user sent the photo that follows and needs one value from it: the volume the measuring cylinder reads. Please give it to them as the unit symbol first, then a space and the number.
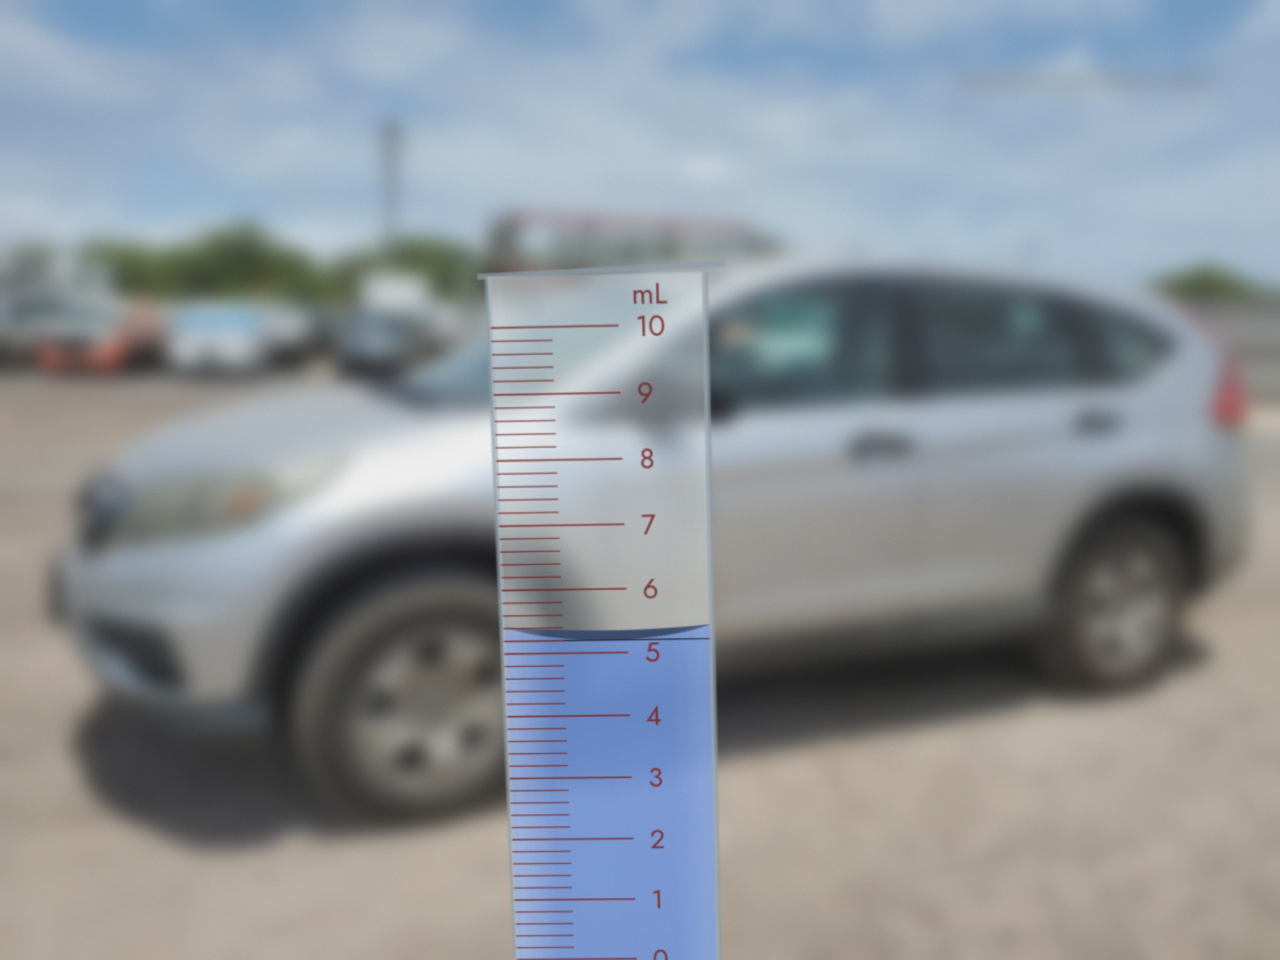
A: mL 5.2
